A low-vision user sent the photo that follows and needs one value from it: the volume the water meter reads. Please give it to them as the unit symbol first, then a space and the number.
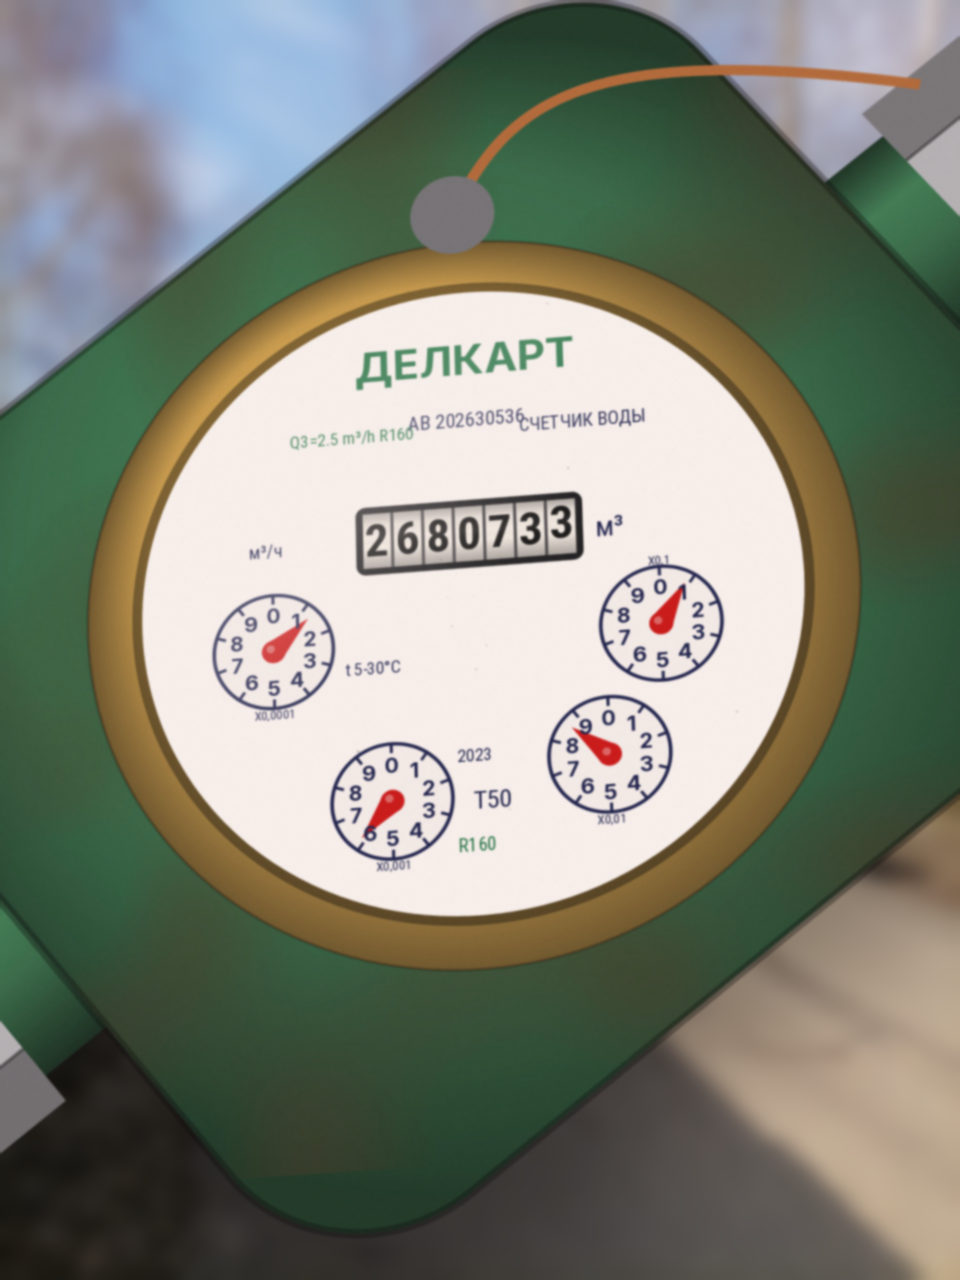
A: m³ 2680733.0861
